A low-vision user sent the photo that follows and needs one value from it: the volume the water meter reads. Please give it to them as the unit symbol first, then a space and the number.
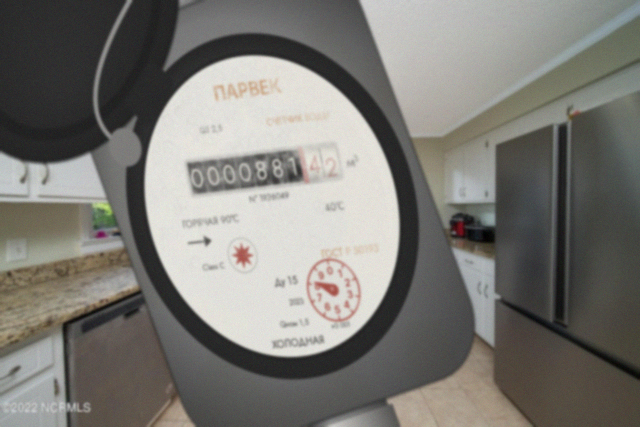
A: m³ 881.418
